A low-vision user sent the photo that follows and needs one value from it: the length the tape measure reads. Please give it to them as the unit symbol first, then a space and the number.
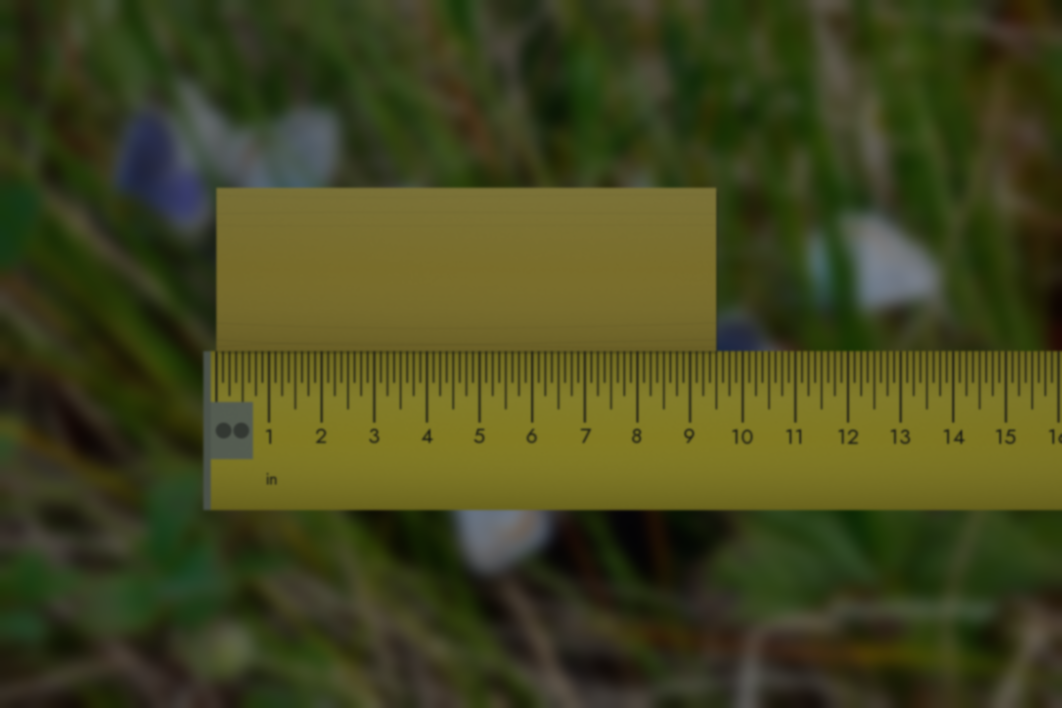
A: in 9.5
